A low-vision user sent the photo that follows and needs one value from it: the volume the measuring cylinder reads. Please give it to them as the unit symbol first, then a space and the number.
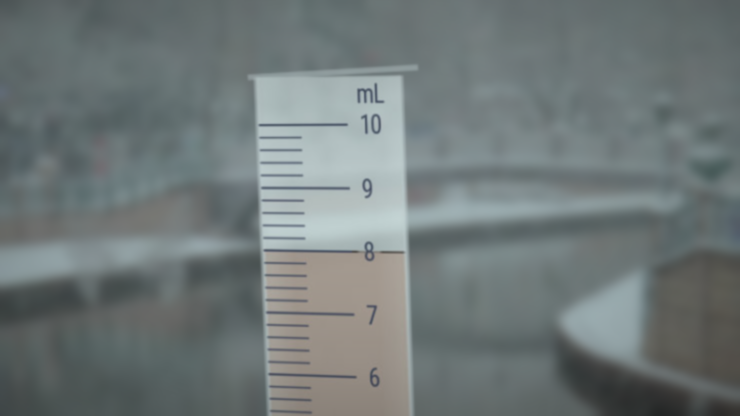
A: mL 8
